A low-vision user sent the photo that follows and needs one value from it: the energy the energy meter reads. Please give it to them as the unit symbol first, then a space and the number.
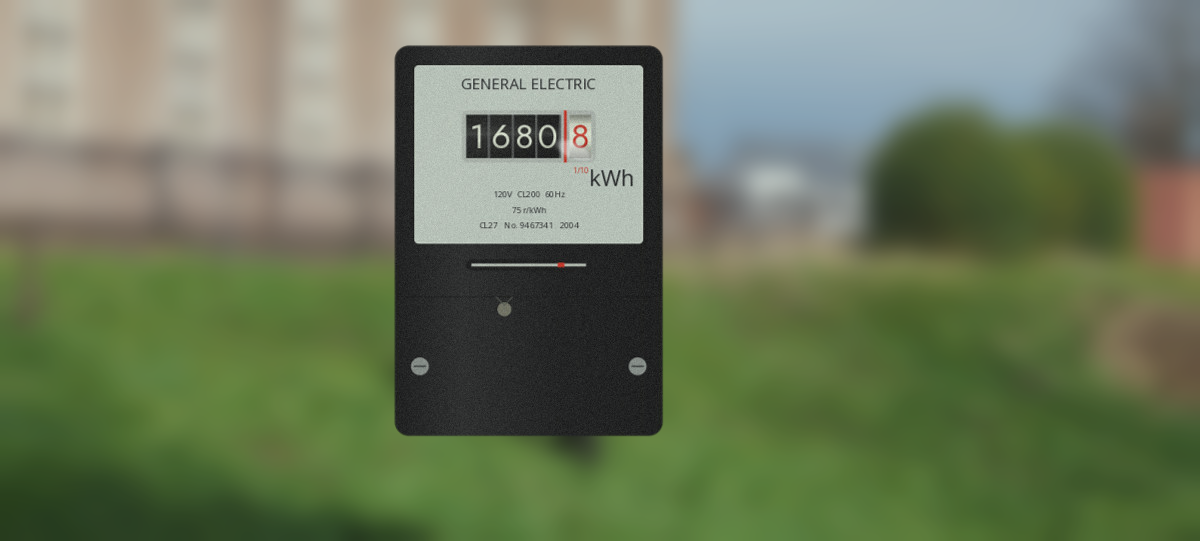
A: kWh 1680.8
